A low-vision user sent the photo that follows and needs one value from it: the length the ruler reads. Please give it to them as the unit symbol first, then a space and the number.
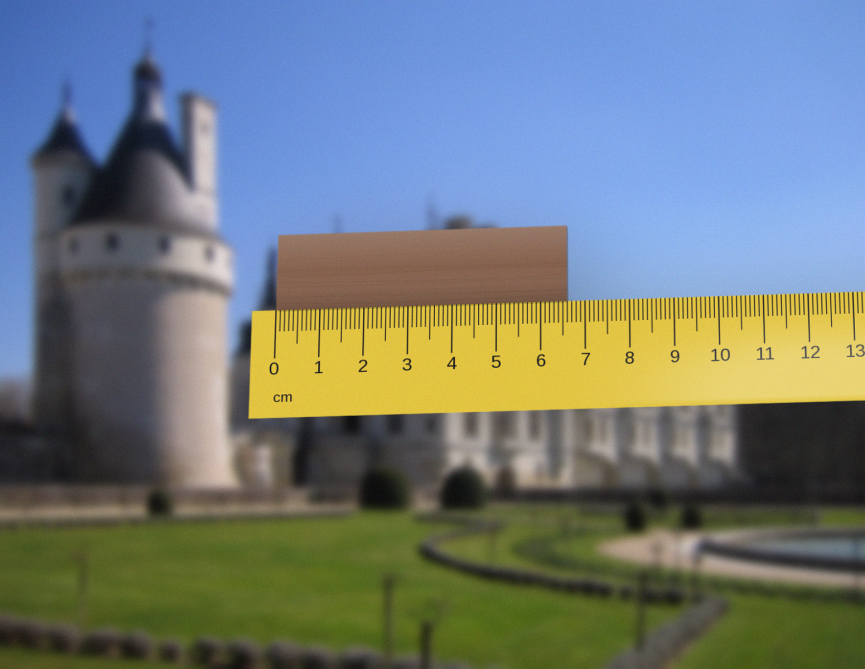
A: cm 6.6
